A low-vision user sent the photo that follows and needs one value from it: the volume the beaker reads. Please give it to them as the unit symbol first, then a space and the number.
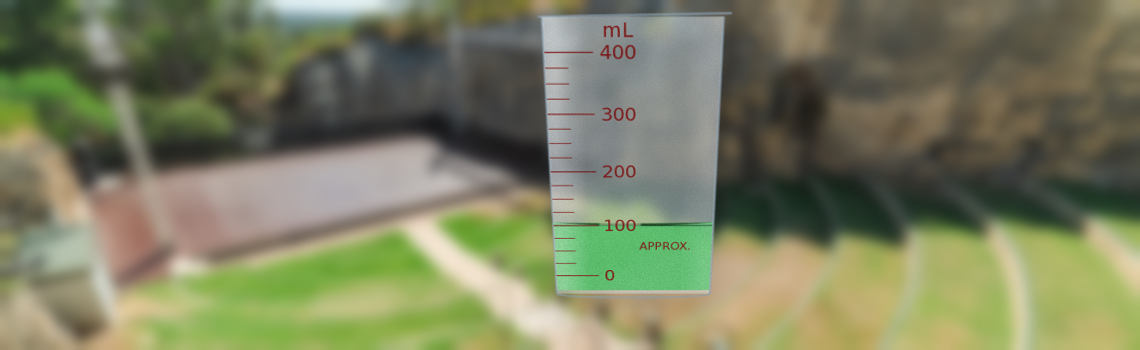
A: mL 100
